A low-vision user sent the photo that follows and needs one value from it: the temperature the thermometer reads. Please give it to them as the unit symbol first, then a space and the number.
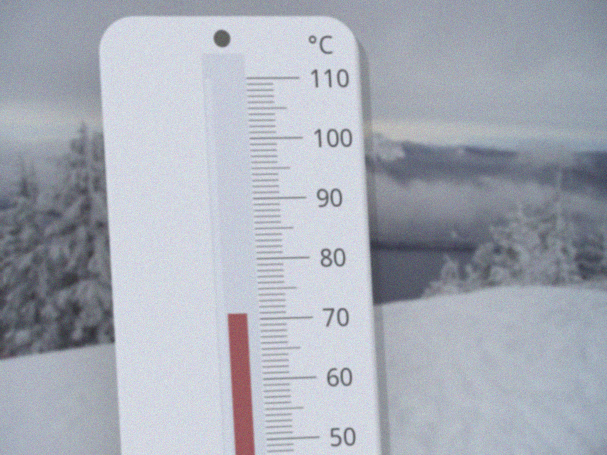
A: °C 71
